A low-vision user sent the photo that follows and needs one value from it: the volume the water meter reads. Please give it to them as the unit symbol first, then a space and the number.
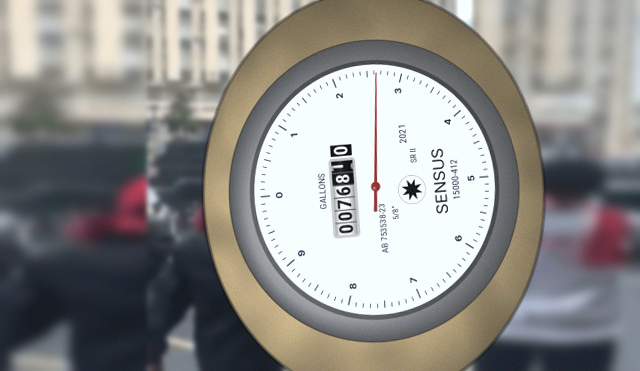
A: gal 76812.6
